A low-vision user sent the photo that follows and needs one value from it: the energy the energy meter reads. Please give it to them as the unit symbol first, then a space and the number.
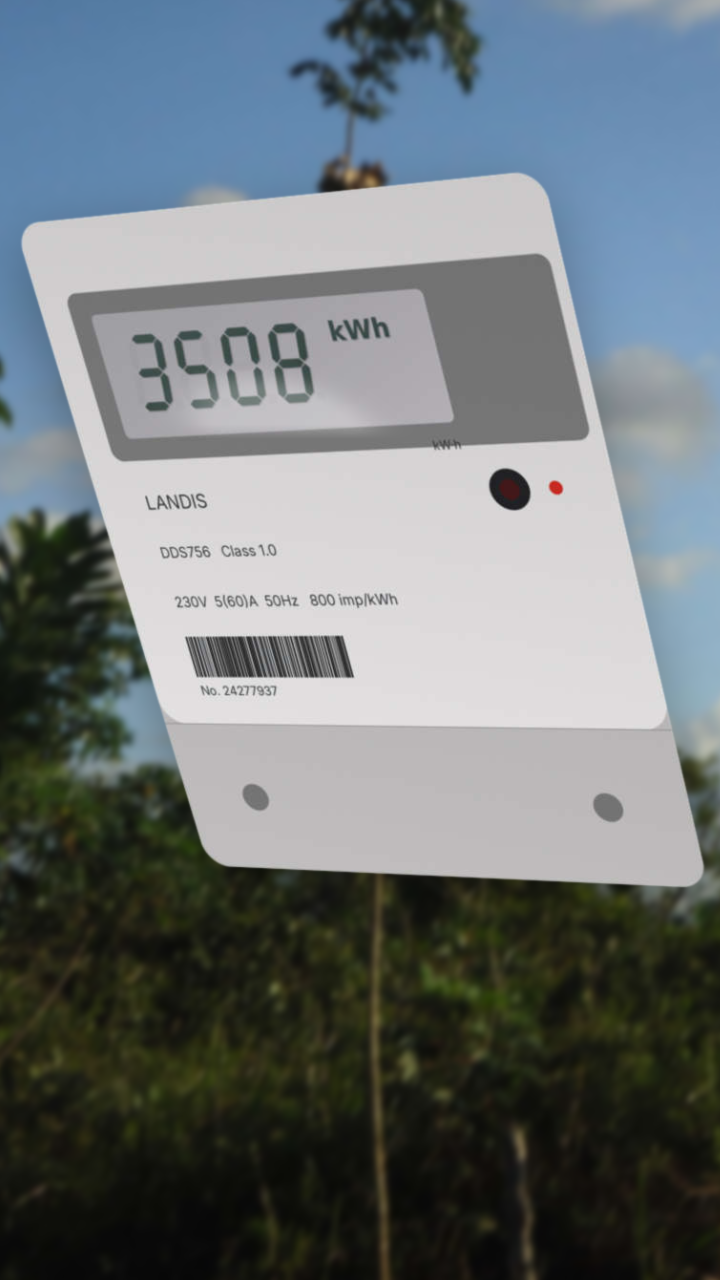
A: kWh 3508
